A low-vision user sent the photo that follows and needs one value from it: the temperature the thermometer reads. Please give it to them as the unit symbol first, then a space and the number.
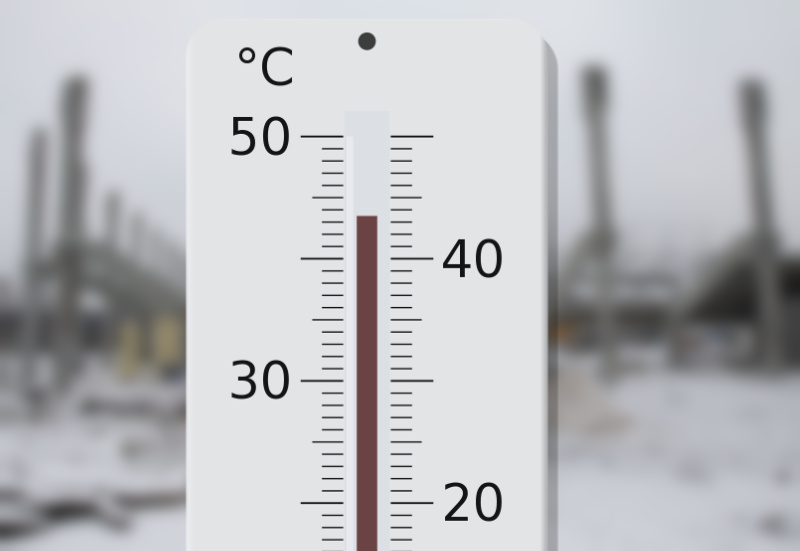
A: °C 43.5
